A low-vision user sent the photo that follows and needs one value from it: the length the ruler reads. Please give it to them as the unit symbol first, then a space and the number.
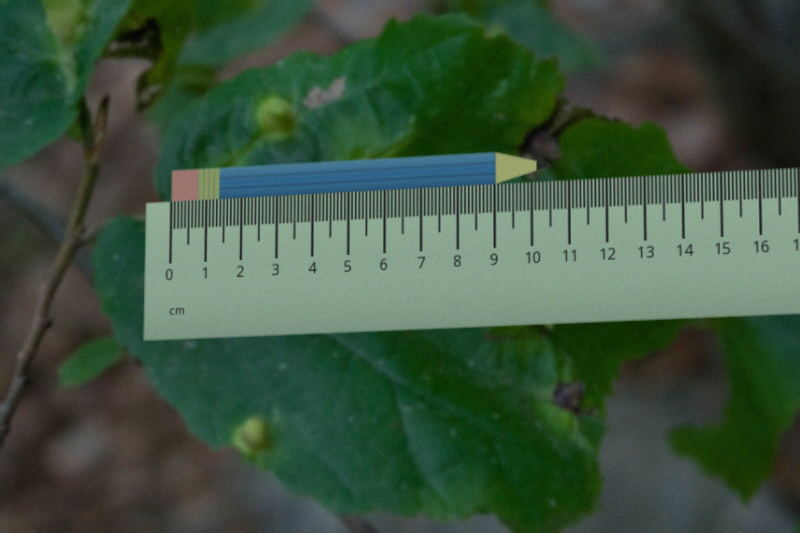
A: cm 10.5
